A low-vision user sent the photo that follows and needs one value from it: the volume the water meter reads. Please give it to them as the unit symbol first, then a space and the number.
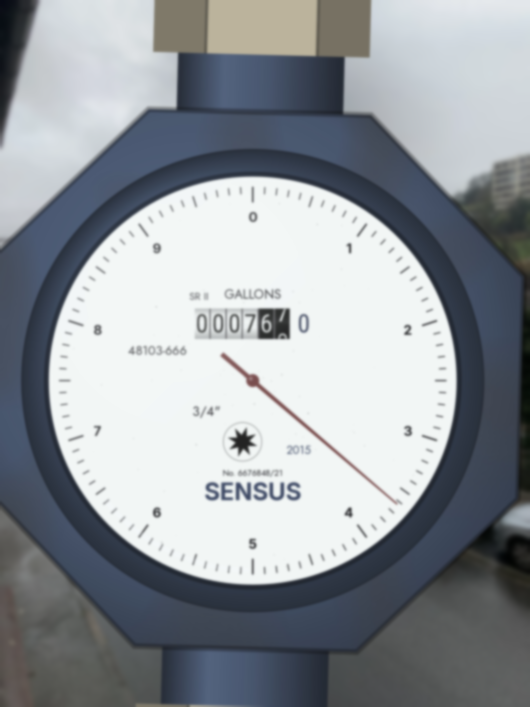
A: gal 7673.6
